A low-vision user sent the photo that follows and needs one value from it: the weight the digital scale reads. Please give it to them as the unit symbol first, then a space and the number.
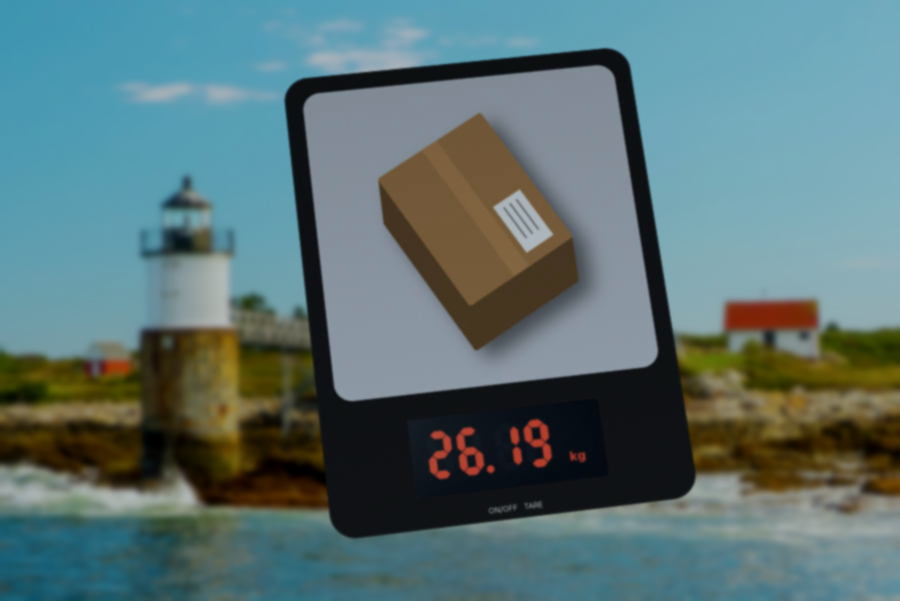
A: kg 26.19
